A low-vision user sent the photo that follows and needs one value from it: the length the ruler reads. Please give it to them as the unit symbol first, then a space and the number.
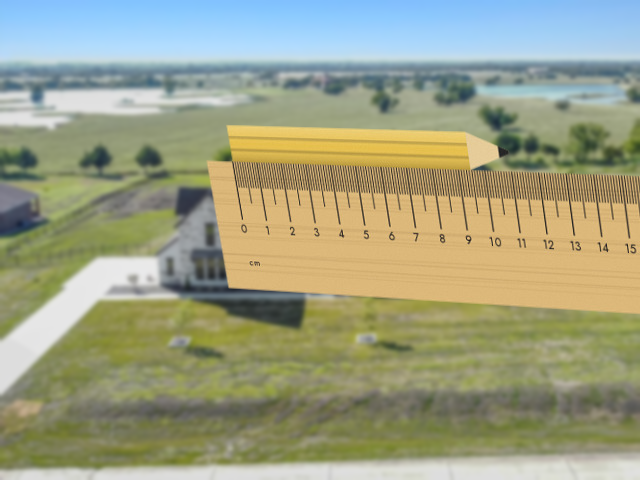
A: cm 11
